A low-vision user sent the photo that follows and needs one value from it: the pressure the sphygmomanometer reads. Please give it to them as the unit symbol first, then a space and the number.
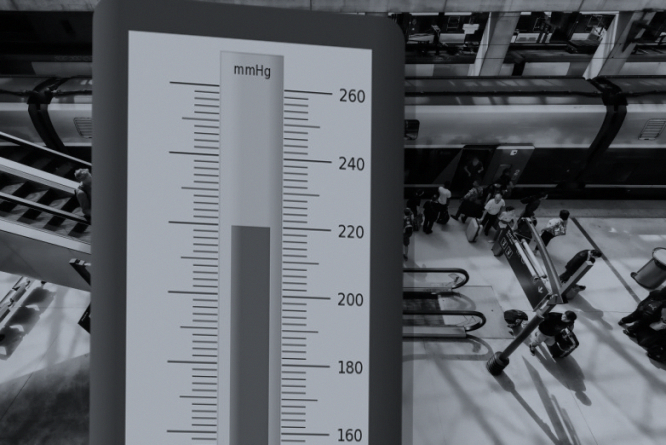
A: mmHg 220
